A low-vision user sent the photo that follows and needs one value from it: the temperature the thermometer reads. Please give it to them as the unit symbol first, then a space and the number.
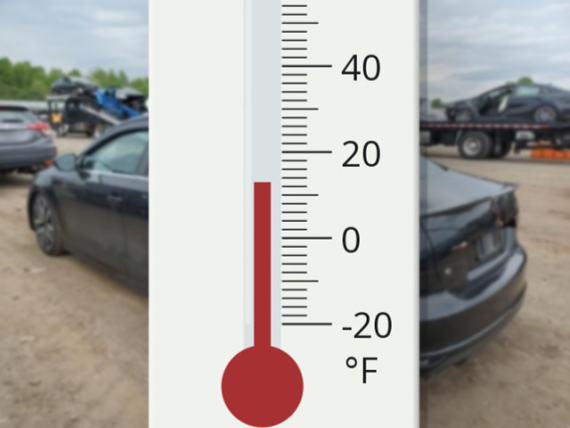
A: °F 13
